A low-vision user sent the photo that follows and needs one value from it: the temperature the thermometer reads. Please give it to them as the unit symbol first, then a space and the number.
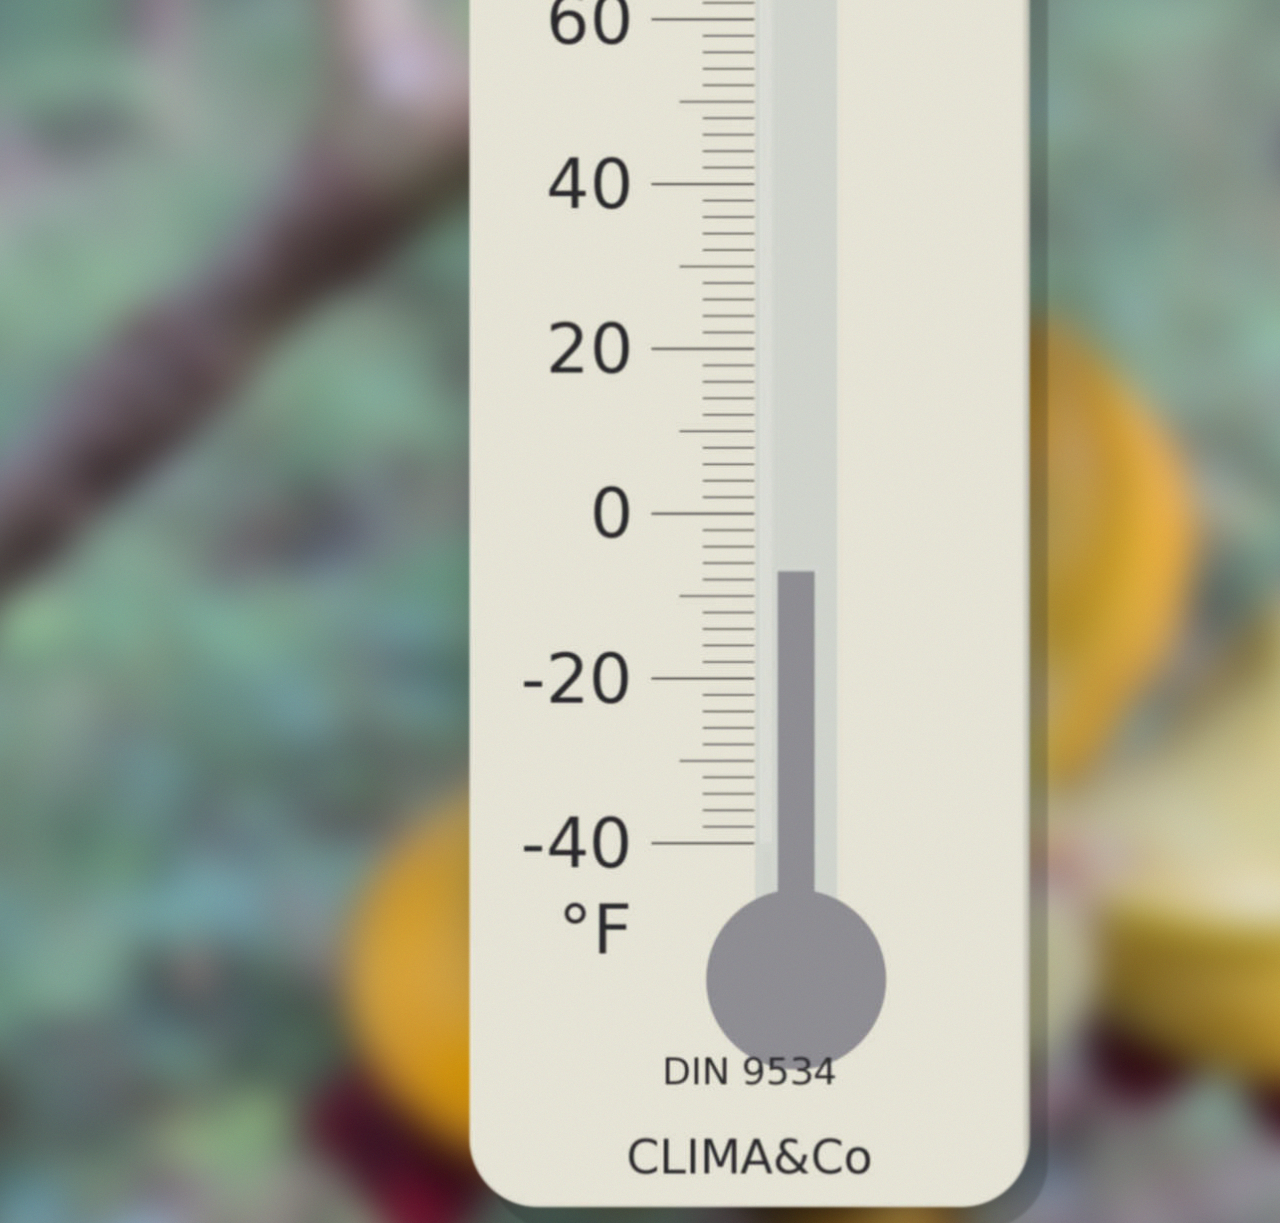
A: °F -7
